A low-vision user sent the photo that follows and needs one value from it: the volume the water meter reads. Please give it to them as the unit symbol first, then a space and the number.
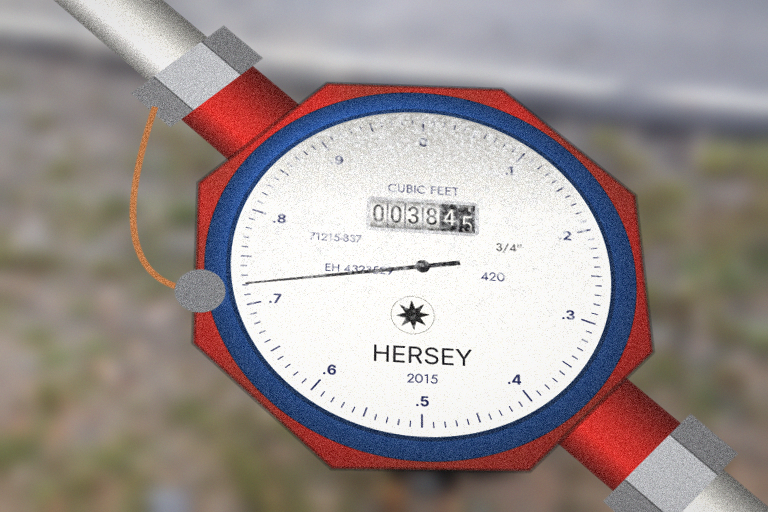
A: ft³ 3844.72
